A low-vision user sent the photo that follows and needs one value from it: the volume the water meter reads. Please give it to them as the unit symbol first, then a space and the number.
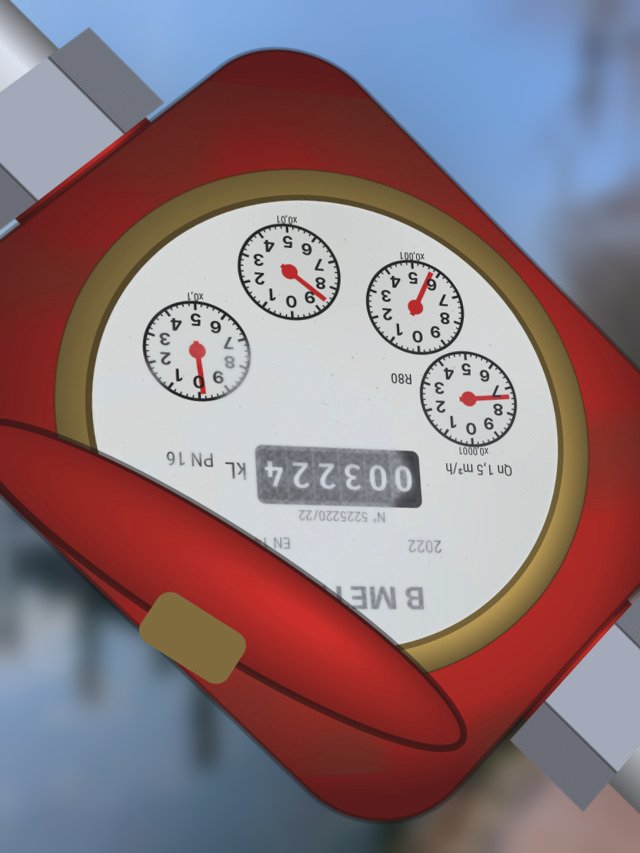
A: kL 3223.9857
